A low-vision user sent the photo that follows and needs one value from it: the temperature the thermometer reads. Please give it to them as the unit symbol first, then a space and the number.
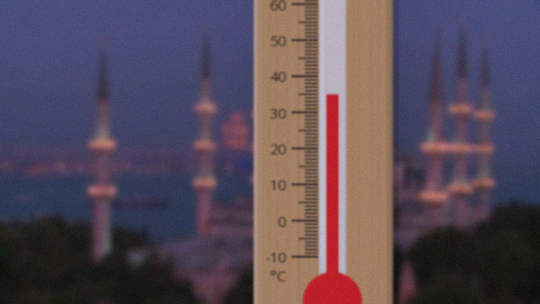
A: °C 35
